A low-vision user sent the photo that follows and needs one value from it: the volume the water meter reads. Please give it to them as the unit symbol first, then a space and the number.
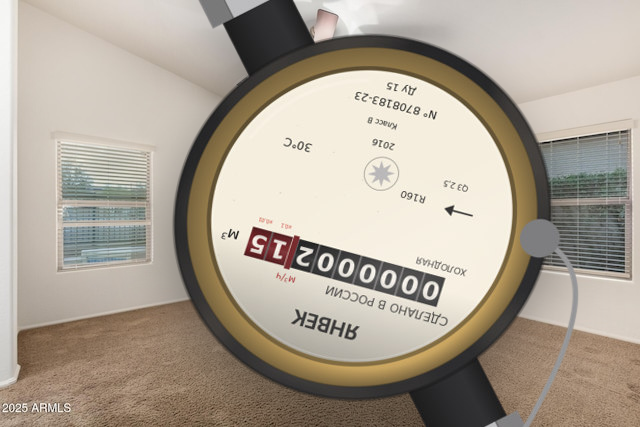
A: m³ 2.15
